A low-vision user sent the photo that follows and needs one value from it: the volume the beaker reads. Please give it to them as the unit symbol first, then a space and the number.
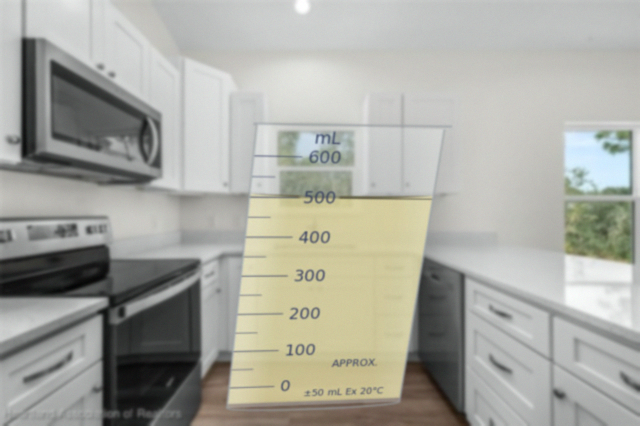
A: mL 500
